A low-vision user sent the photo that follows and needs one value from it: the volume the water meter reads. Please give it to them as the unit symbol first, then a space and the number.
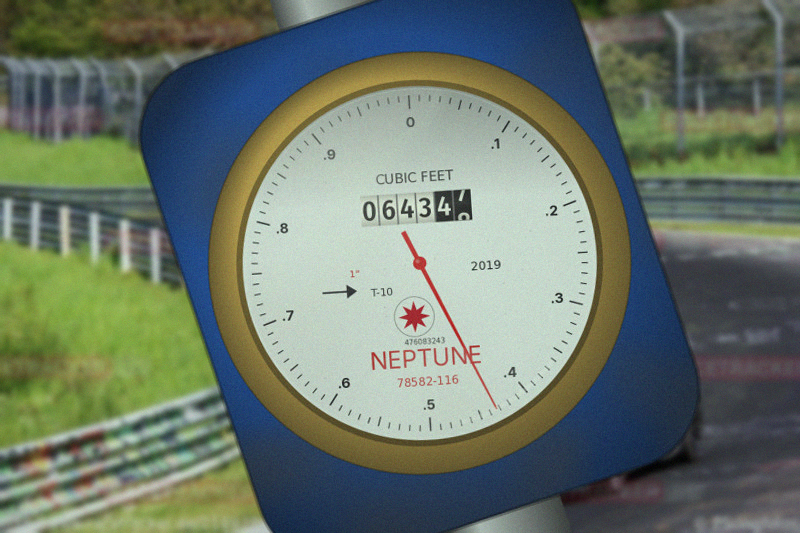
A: ft³ 64347.43
